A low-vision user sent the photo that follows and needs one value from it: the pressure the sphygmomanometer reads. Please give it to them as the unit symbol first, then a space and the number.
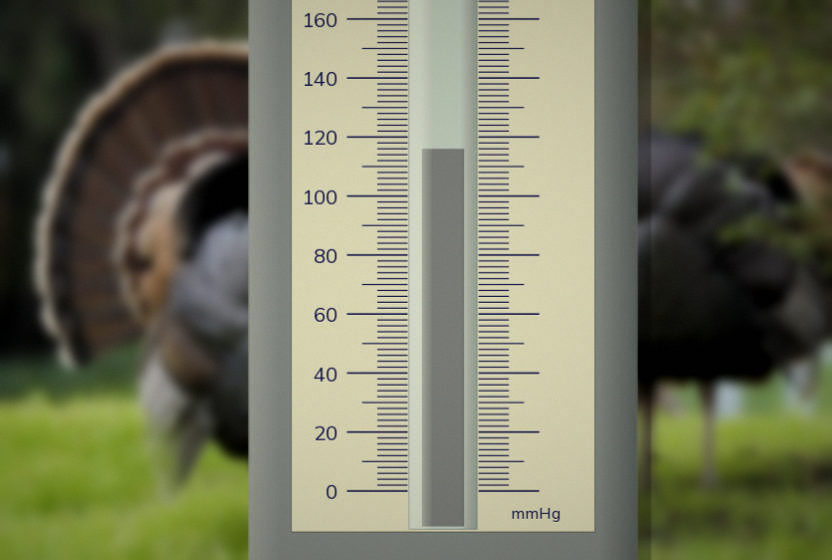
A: mmHg 116
